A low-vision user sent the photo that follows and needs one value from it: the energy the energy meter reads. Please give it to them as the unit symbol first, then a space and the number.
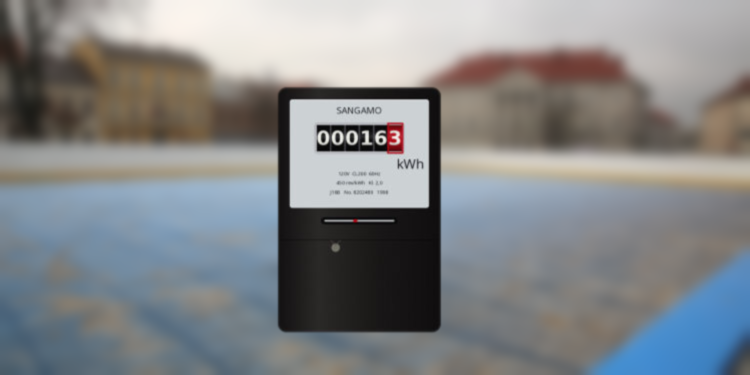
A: kWh 16.3
